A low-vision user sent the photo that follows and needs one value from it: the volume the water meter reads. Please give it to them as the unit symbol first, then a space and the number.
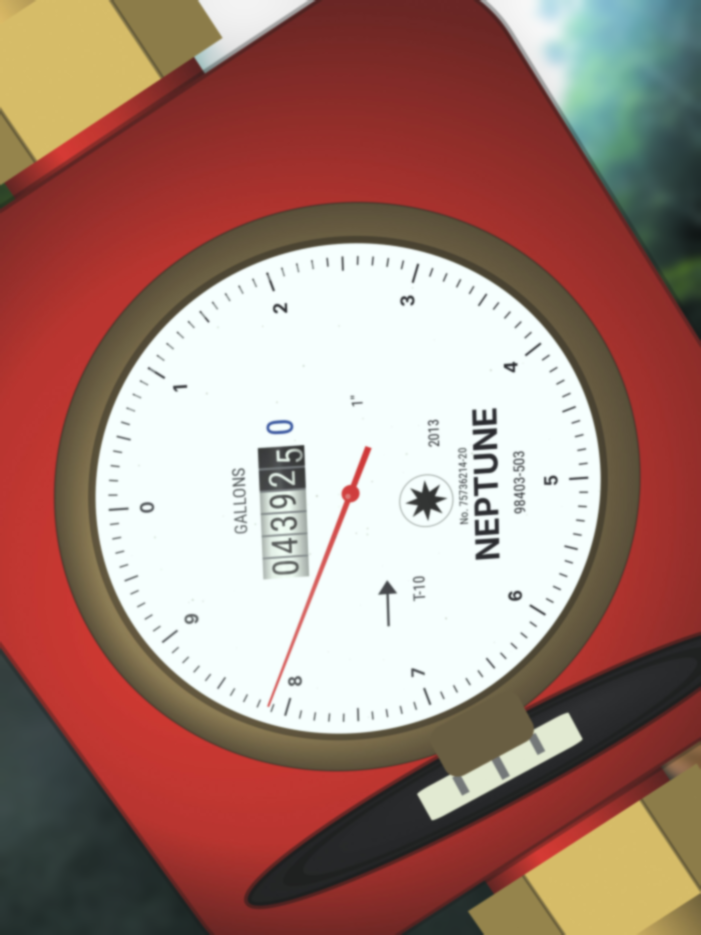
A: gal 439248.1
